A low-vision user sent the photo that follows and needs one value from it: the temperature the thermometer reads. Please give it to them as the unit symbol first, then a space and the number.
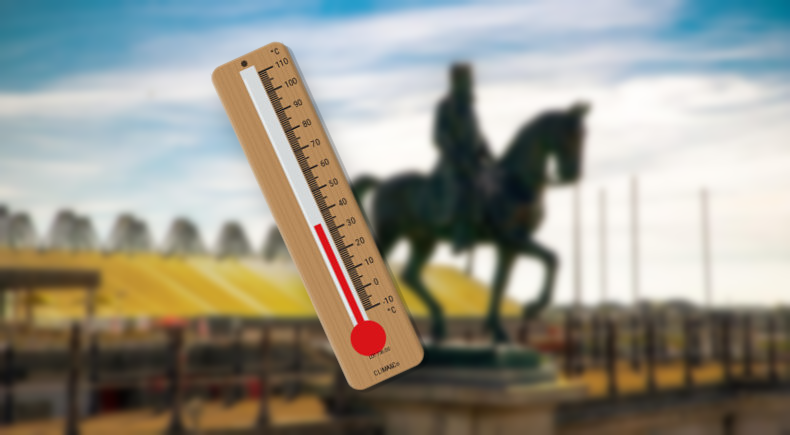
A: °C 35
